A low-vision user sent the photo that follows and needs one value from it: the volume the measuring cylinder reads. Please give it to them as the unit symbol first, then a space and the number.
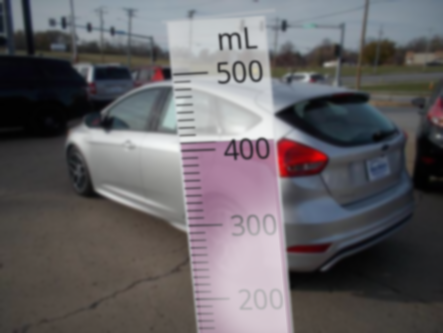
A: mL 410
